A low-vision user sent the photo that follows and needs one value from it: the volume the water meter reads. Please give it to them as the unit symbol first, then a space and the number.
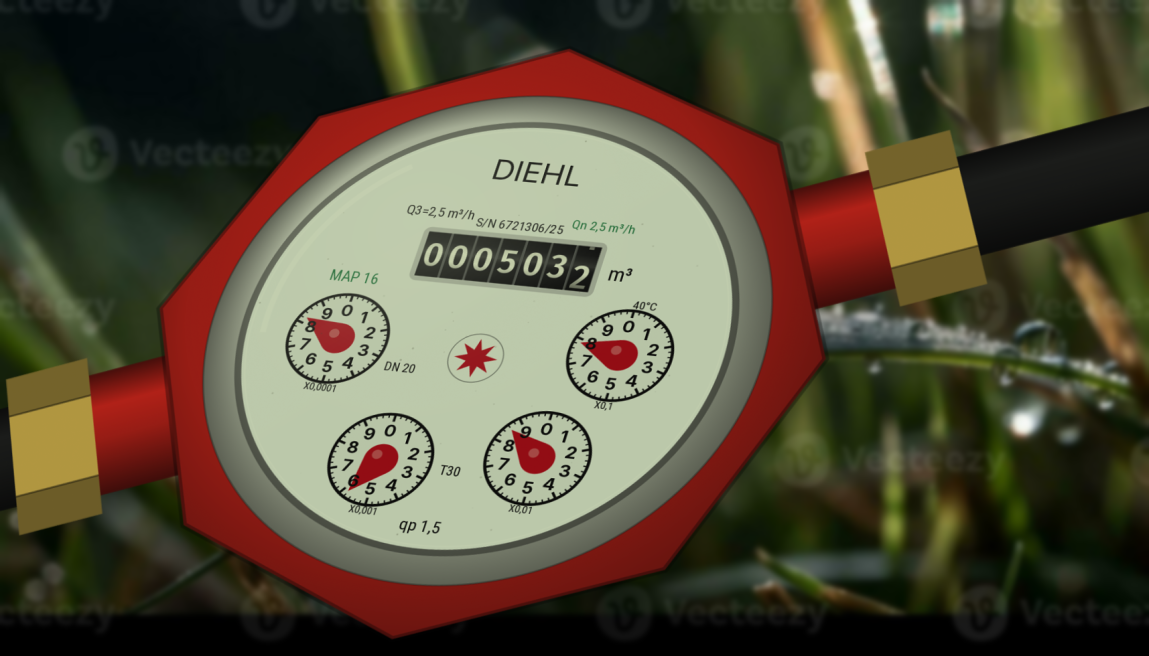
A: m³ 5031.7858
